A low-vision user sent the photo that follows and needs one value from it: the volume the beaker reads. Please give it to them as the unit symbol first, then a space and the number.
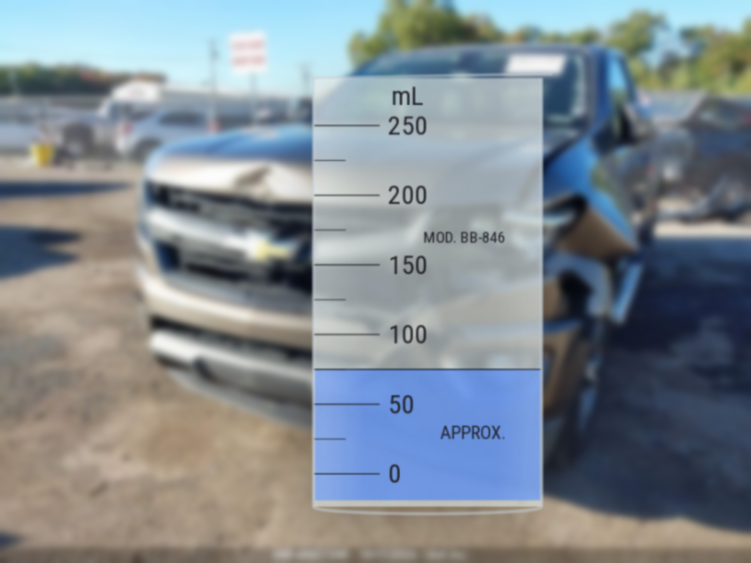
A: mL 75
